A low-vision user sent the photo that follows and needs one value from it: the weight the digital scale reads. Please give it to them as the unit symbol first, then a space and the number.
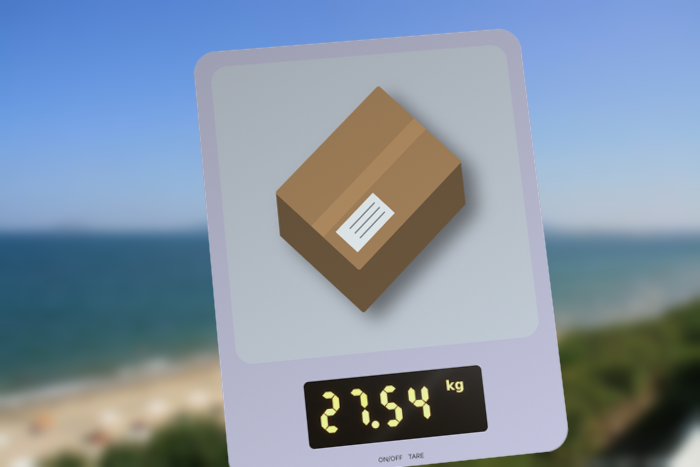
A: kg 27.54
